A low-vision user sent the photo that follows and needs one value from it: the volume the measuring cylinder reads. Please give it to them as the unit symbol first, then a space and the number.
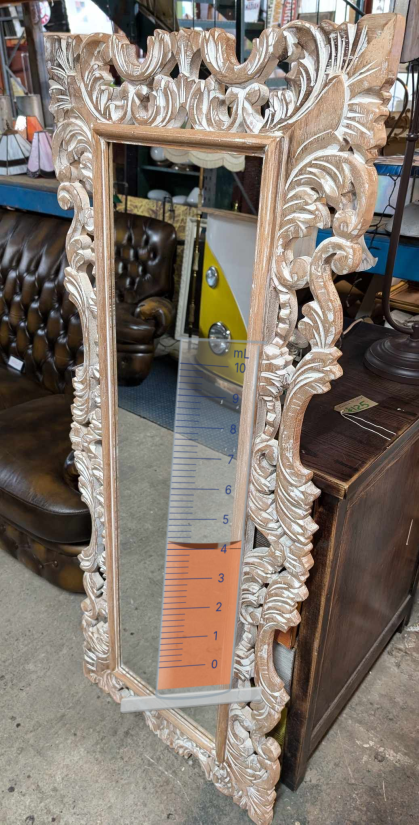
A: mL 4
